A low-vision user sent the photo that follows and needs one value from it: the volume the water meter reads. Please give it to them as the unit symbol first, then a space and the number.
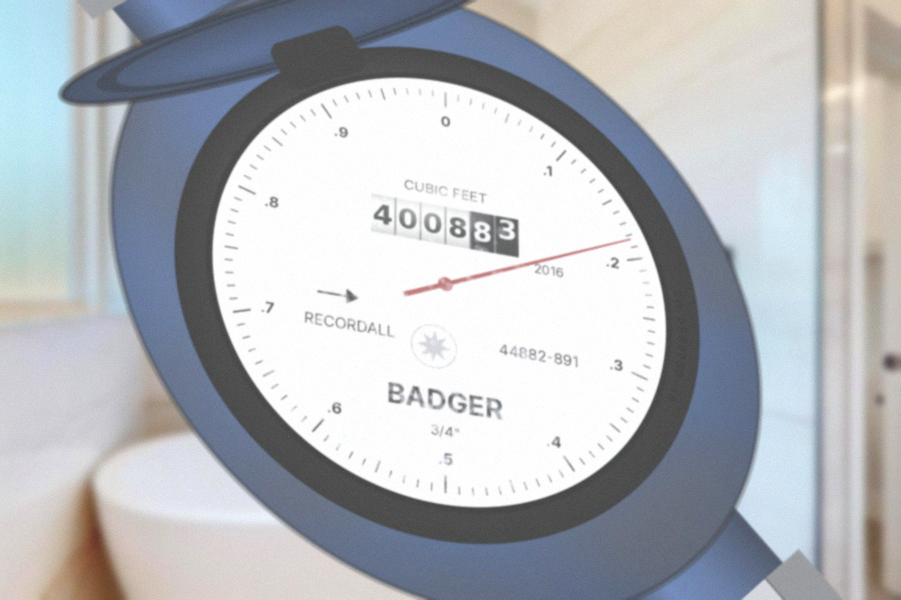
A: ft³ 400883.18
